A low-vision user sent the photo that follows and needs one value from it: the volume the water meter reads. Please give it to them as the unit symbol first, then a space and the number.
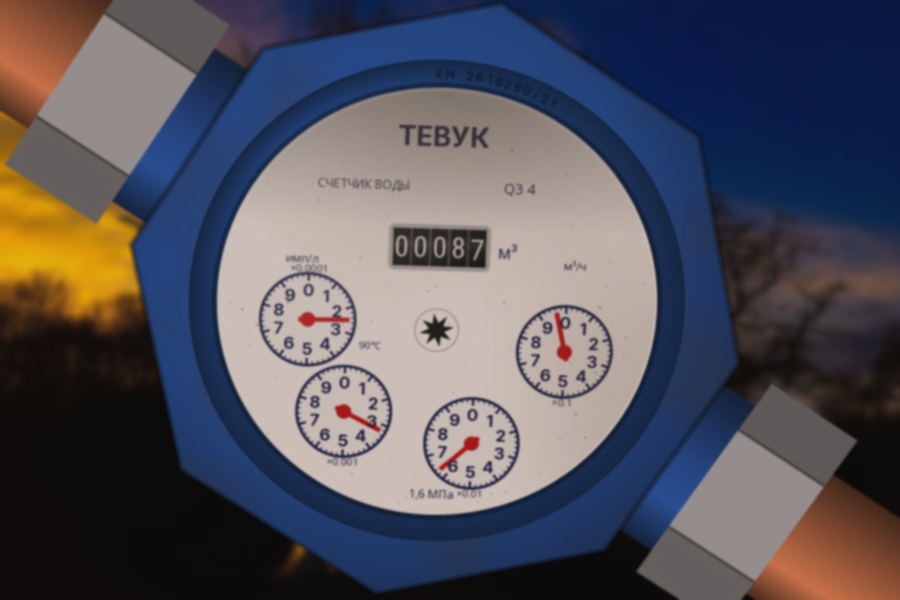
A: m³ 86.9632
